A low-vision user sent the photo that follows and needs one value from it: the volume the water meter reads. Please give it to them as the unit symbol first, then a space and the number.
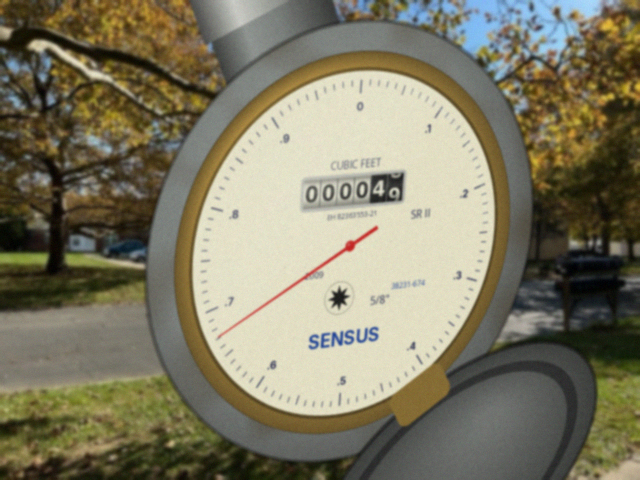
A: ft³ 48.67
